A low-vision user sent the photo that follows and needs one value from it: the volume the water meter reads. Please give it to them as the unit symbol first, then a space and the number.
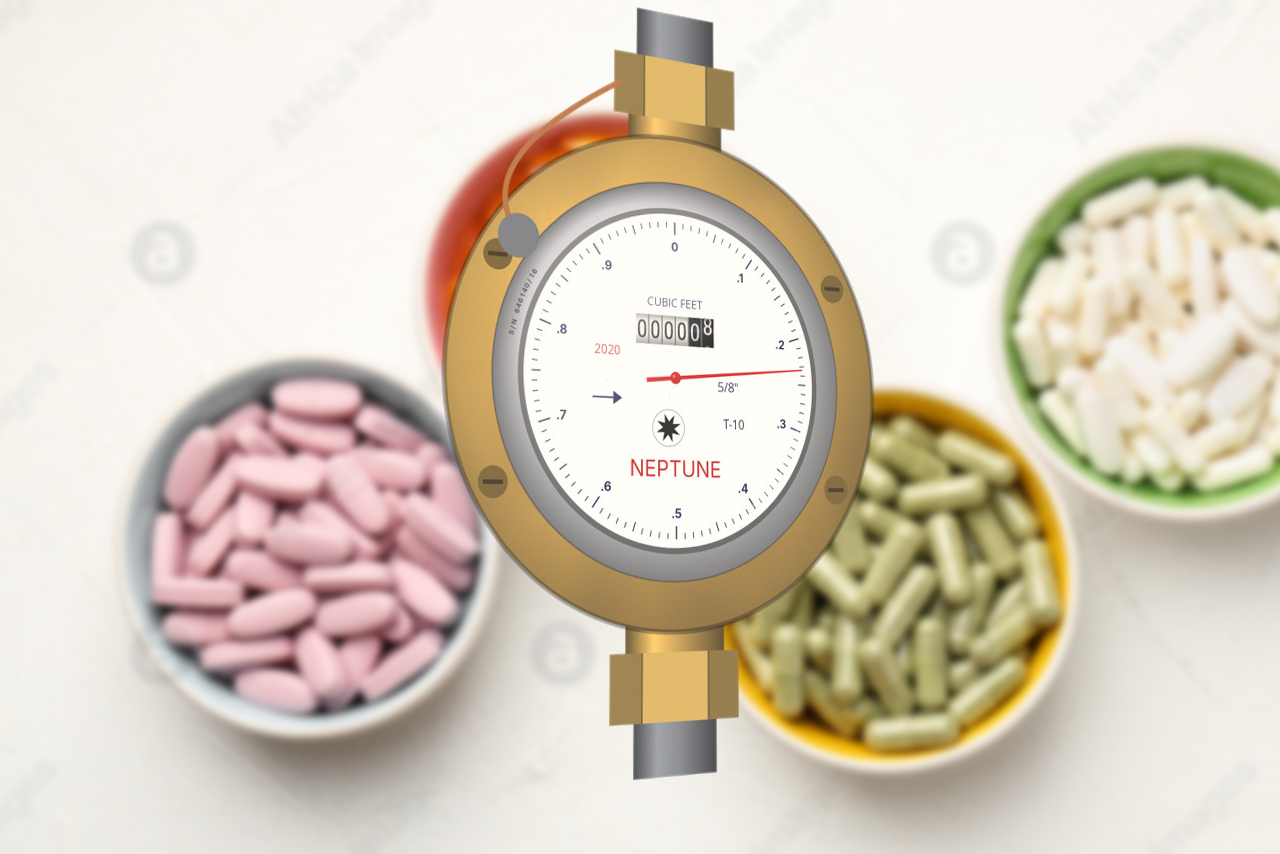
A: ft³ 8.23
